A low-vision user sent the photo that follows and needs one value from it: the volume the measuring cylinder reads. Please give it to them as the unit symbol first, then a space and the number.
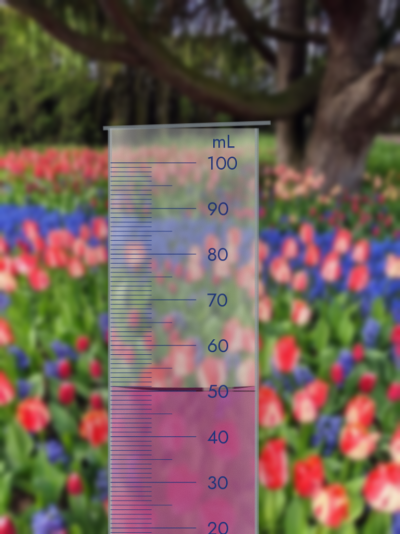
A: mL 50
